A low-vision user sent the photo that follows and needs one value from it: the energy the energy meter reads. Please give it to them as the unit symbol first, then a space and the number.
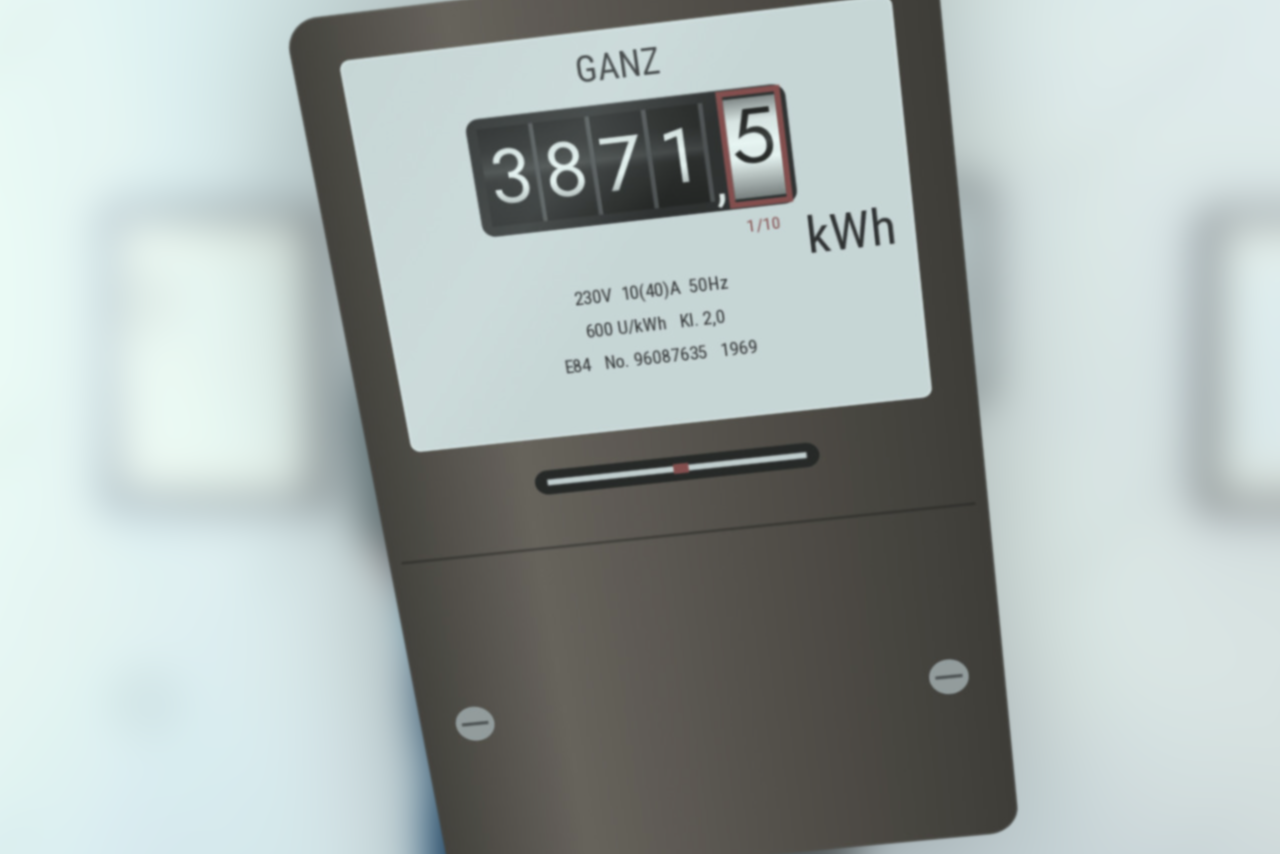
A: kWh 3871.5
